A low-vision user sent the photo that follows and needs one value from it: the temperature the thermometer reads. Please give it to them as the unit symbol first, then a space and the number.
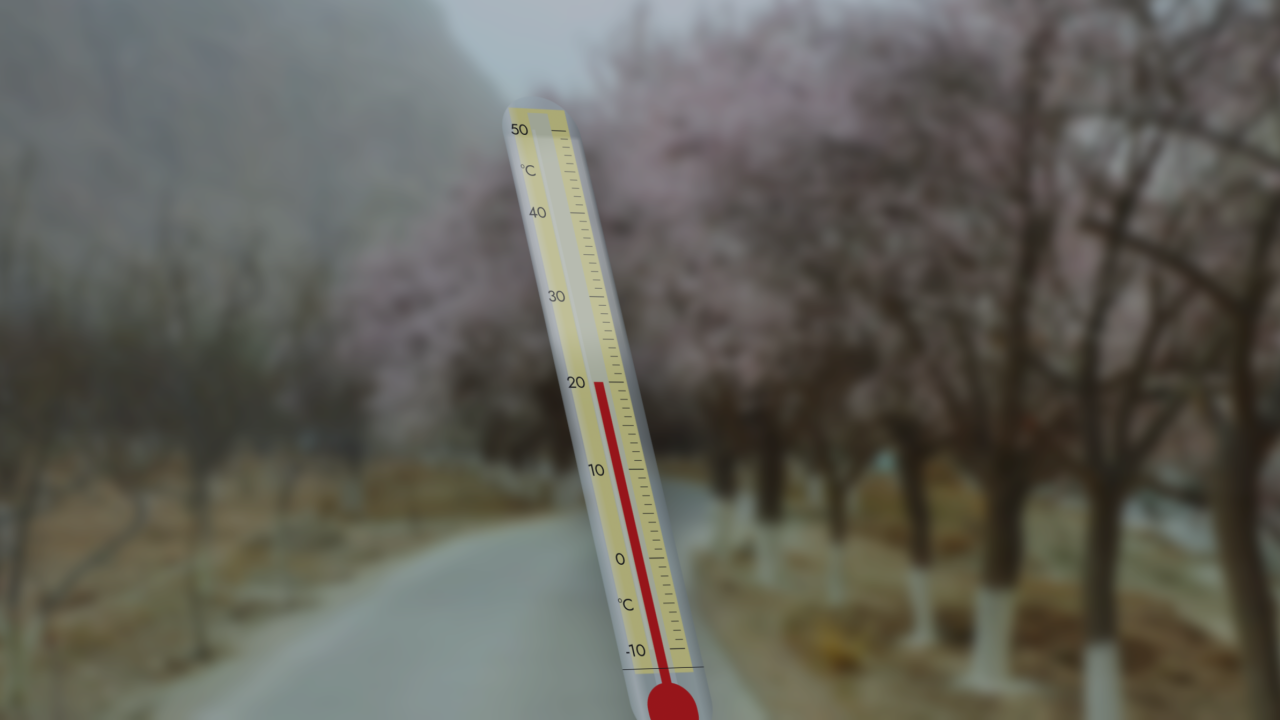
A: °C 20
